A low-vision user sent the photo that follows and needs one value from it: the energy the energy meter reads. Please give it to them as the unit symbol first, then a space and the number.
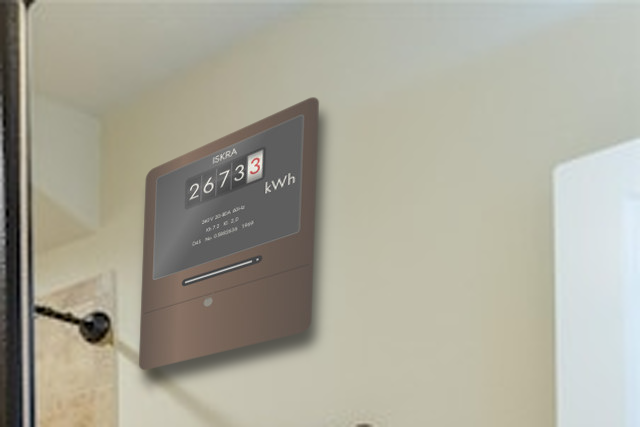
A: kWh 2673.3
